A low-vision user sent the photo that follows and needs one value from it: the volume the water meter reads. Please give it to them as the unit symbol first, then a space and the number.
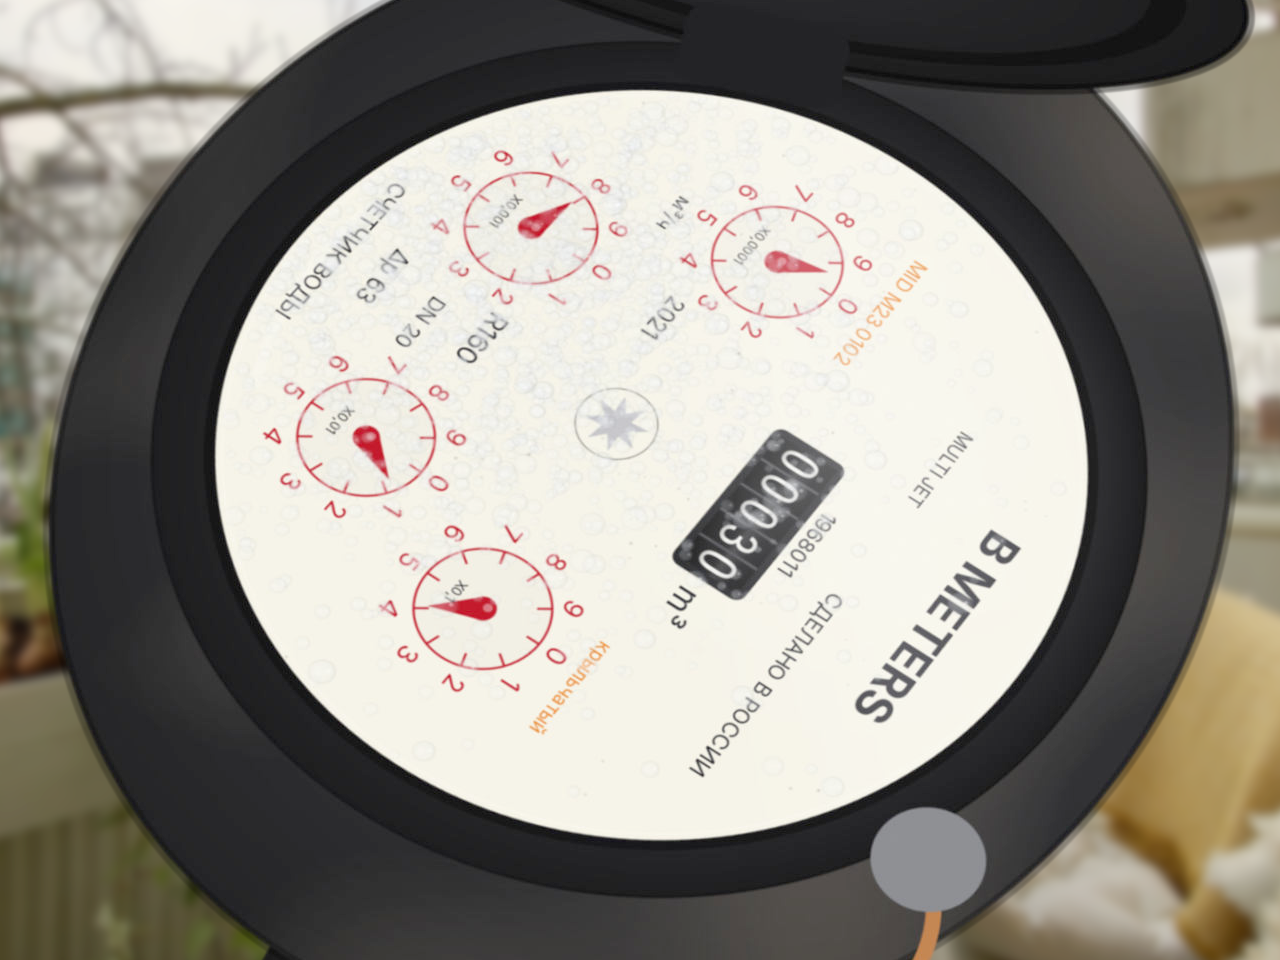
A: m³ 30.4079
